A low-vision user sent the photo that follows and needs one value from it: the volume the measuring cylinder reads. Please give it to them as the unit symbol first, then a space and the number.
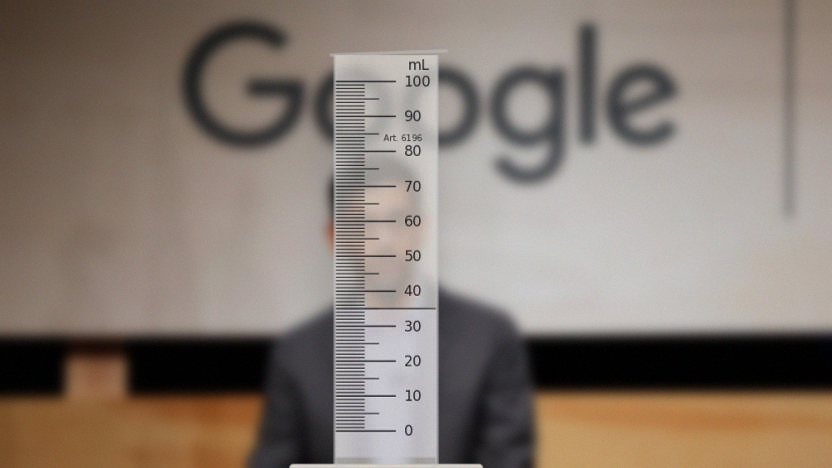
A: mL 35
